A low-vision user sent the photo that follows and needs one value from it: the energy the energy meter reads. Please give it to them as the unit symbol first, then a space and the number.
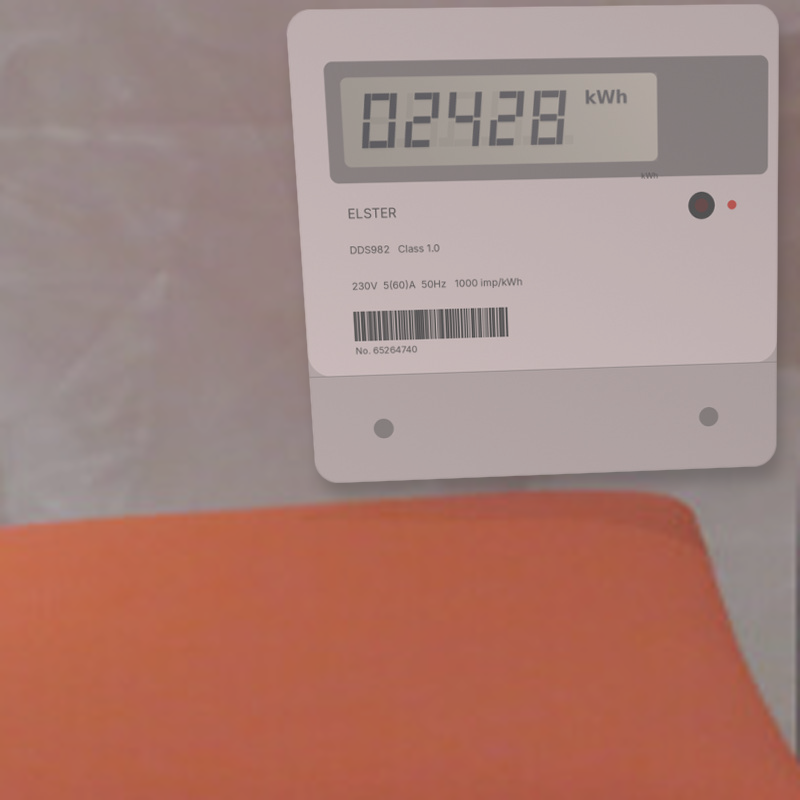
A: kWh 2428
